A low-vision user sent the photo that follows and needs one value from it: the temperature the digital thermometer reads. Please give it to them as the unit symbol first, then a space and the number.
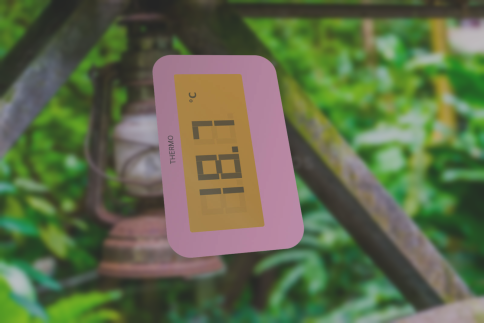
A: °C 18.7
